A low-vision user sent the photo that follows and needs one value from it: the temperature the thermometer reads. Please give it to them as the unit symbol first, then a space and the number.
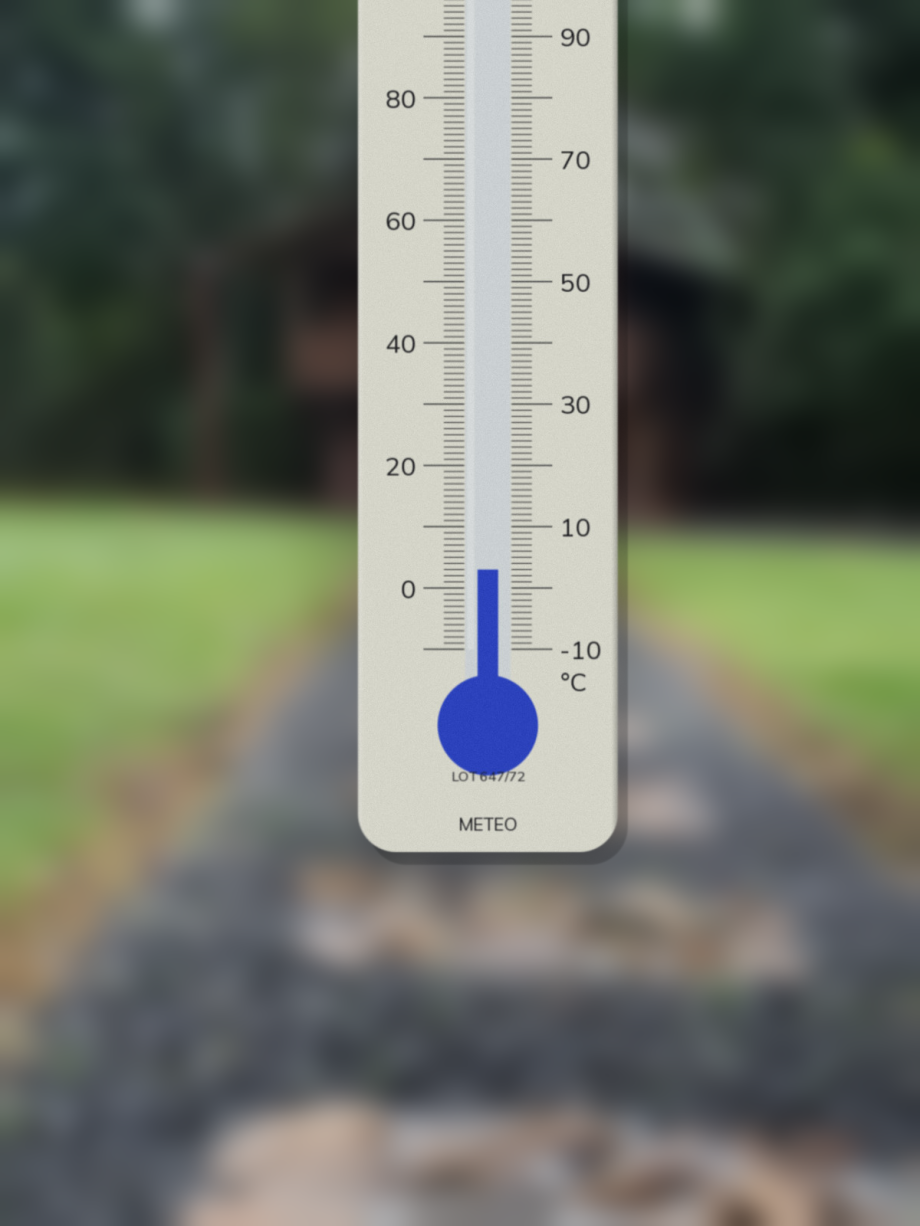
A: °C 3
